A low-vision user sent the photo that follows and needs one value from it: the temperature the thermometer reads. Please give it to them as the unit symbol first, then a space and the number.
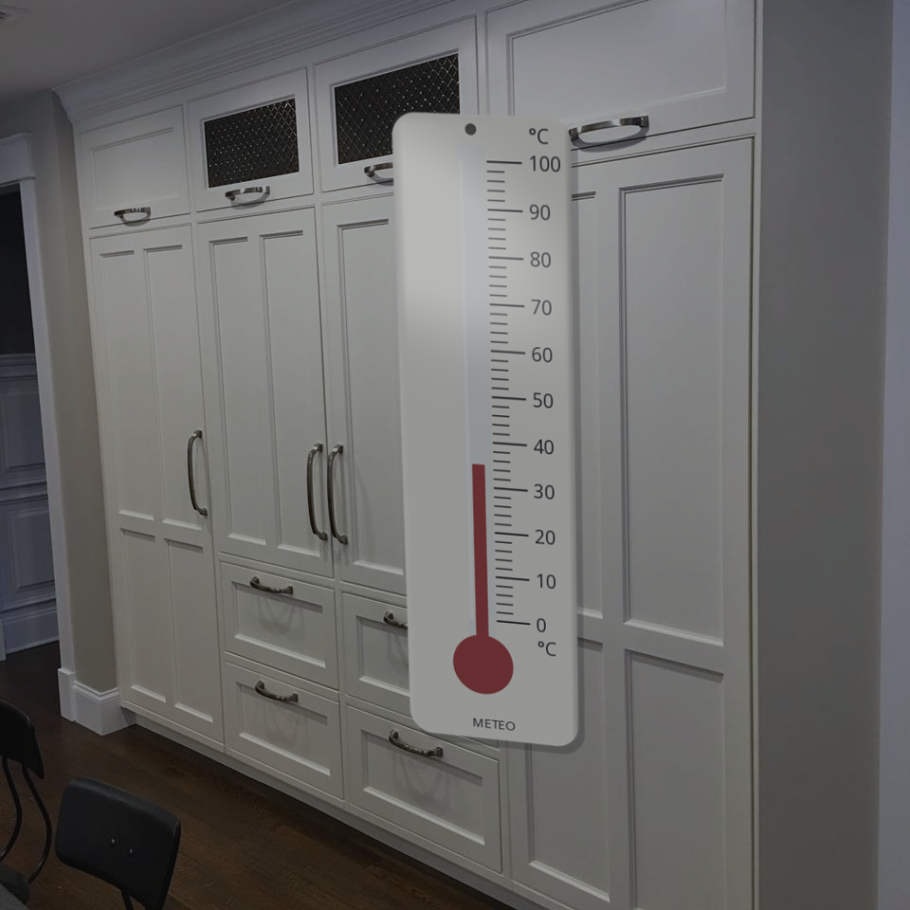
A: °C 35
